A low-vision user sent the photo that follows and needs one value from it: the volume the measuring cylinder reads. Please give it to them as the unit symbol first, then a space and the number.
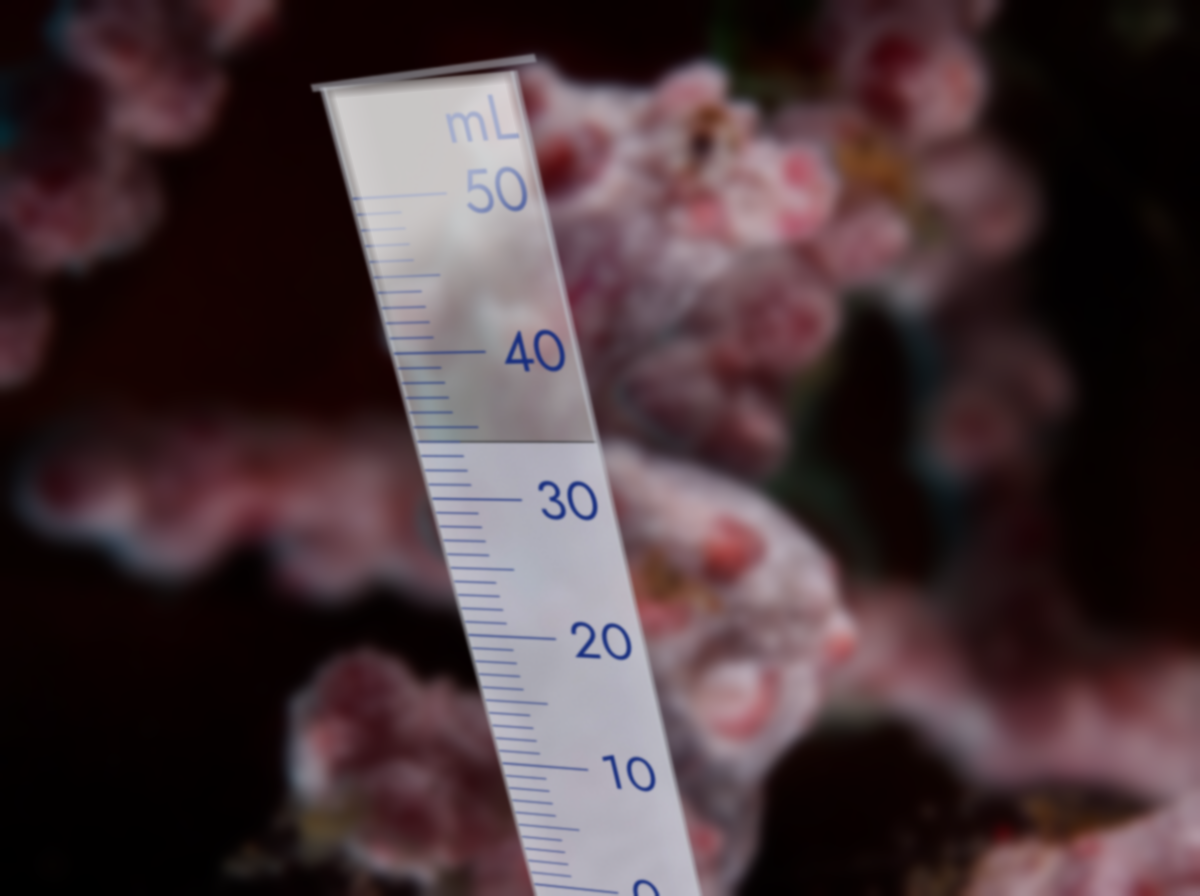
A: mL 34
